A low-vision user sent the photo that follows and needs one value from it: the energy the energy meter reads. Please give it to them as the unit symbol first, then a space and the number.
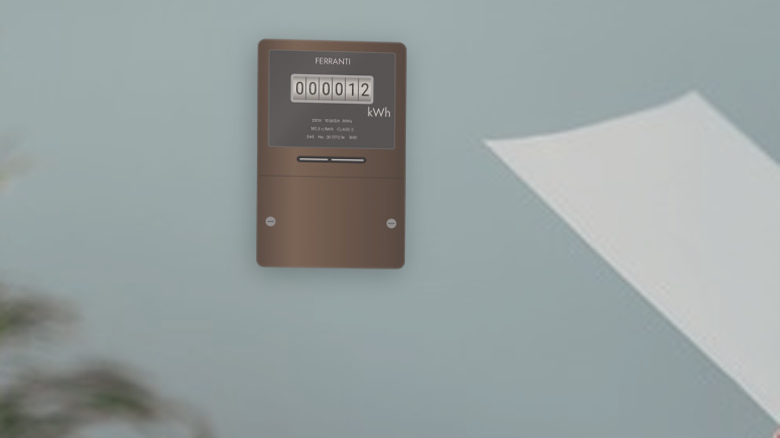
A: kWh 12
